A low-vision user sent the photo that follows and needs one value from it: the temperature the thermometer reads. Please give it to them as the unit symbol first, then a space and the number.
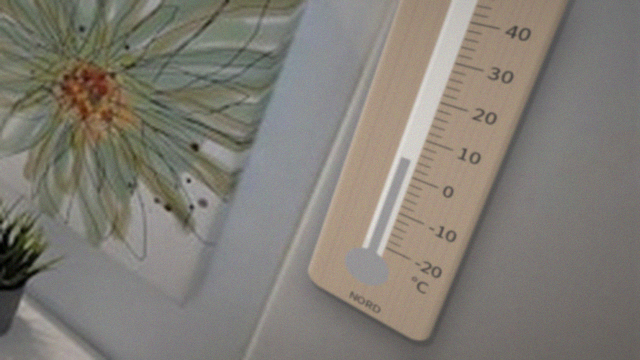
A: °C 4
